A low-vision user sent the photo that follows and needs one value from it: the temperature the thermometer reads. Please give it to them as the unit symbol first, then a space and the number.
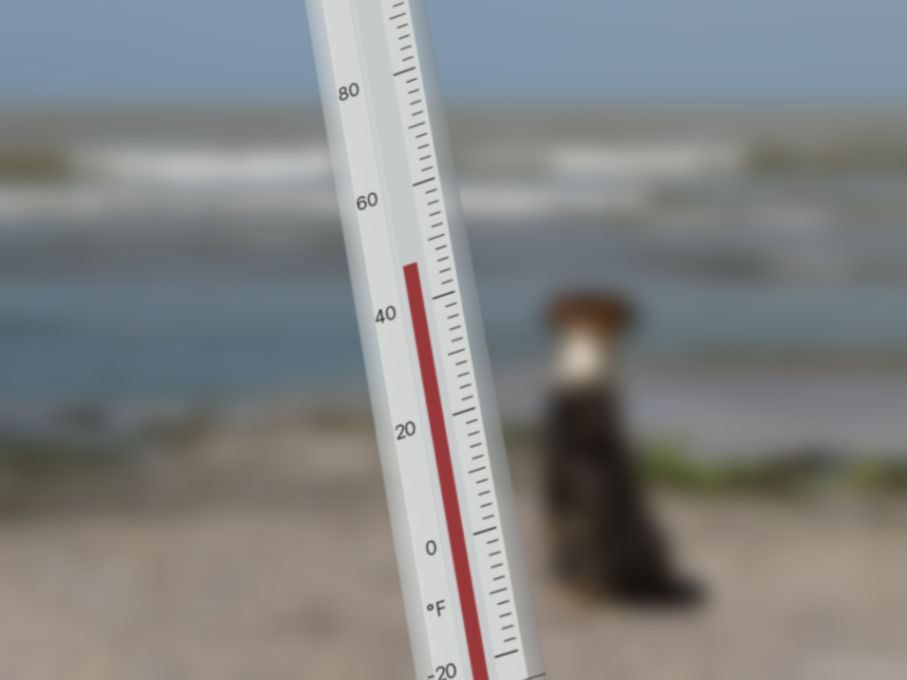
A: °F 47
